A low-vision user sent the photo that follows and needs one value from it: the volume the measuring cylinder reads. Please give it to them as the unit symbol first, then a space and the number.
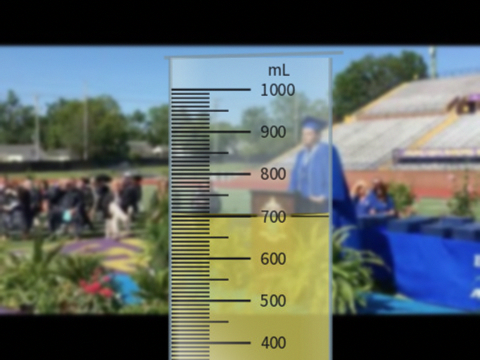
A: mL 700
